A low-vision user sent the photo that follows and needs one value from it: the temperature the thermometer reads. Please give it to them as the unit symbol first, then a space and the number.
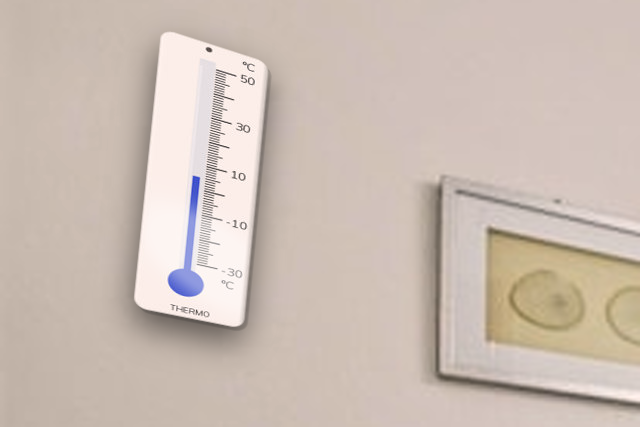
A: °C 5
